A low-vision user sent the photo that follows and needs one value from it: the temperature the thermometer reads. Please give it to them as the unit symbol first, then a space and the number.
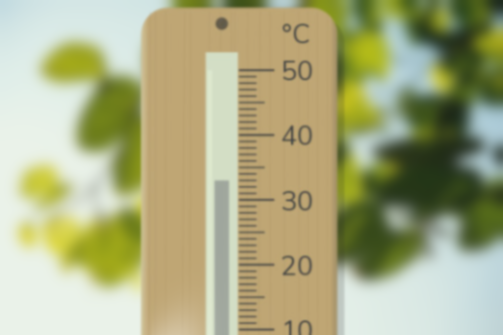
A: °C 33
